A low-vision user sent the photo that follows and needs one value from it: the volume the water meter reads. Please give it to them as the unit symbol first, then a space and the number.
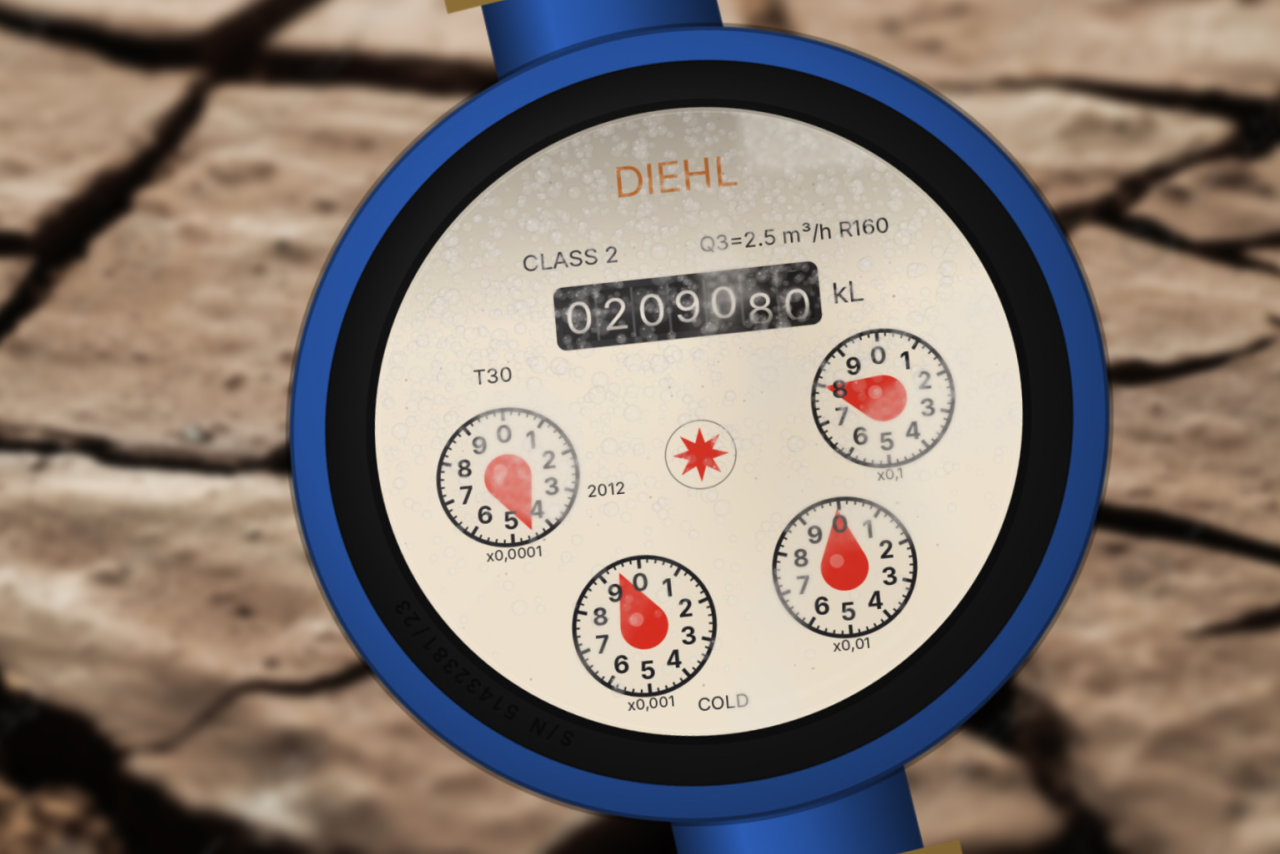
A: kL 209079.7994
